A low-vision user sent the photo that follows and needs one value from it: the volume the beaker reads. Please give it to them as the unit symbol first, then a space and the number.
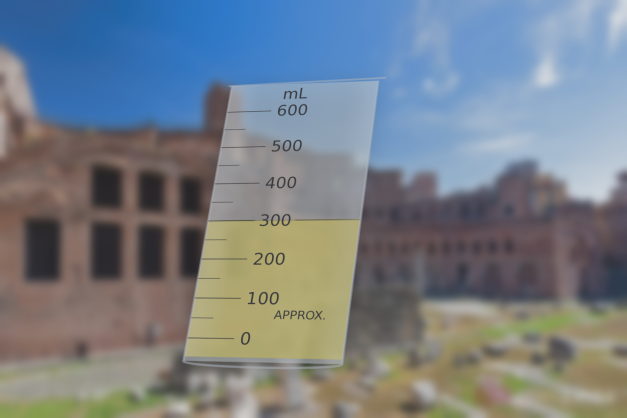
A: mL 300
